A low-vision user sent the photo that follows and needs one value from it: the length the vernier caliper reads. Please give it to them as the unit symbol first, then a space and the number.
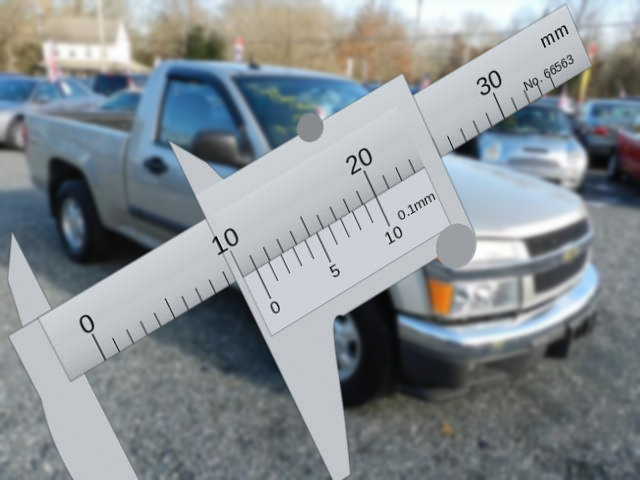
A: mm 11.0
